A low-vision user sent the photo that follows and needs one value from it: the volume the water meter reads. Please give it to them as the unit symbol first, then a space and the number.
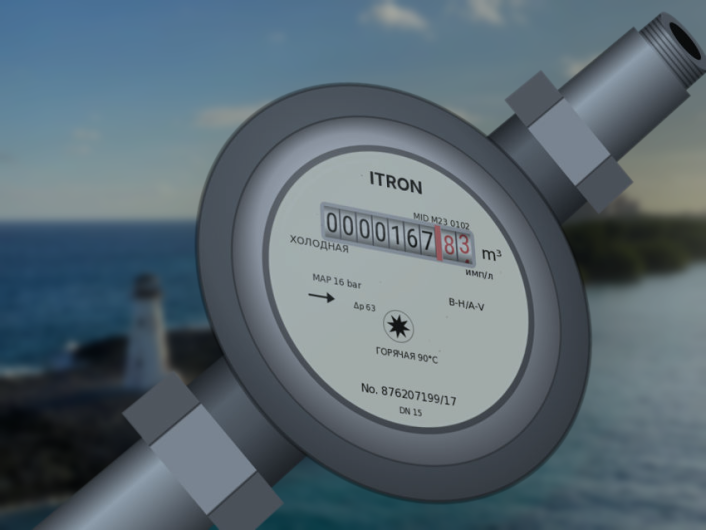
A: m³ 167.83
